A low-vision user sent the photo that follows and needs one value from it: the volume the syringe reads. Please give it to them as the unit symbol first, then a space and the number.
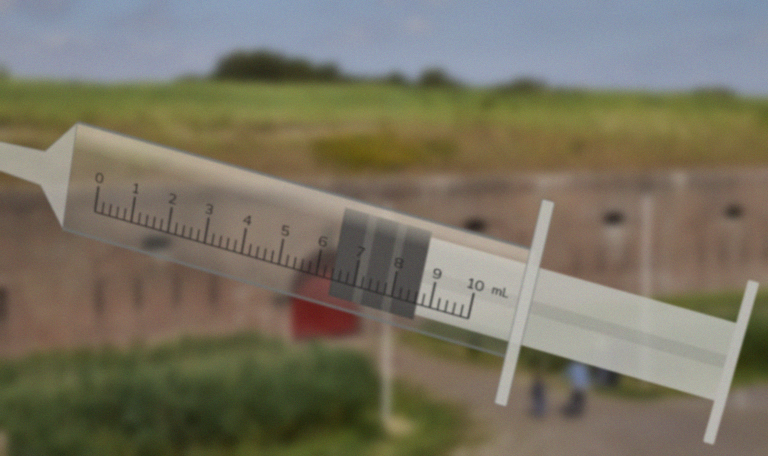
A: mL 6.4
